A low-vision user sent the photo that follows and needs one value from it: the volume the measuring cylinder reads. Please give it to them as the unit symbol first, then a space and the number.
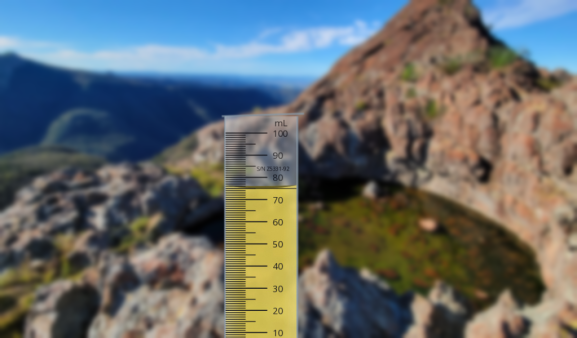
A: mL 75
